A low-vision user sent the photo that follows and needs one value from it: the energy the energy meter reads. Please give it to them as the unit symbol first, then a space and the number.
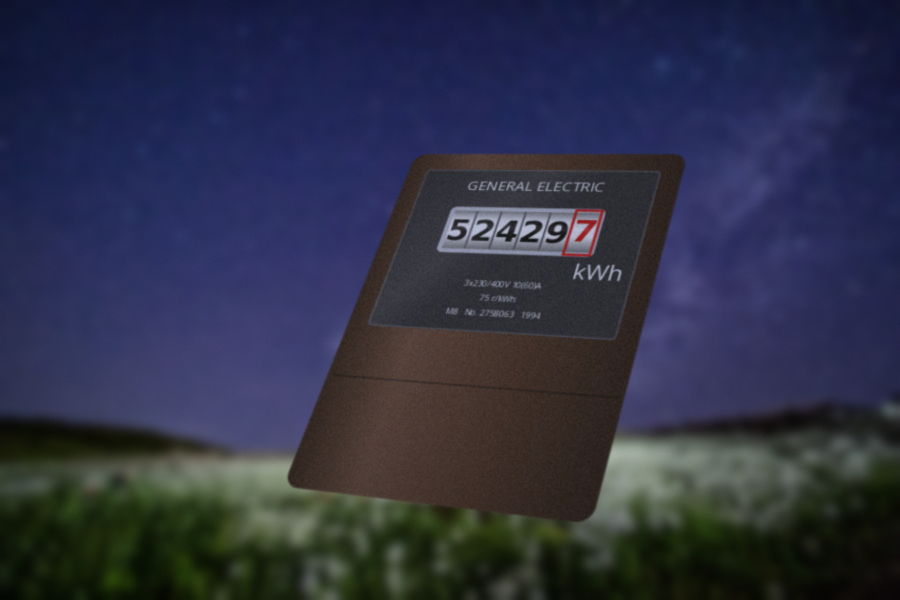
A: kWh 52429.7
